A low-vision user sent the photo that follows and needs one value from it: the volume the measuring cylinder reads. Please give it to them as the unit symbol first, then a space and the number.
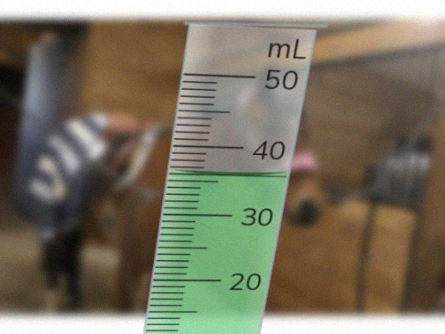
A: mL 36
